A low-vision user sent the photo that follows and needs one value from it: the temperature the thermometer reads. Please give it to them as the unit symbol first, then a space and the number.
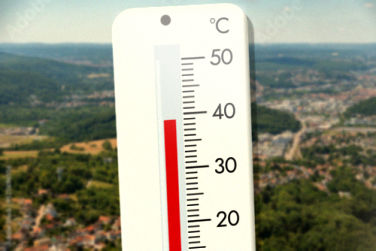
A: °C 39
